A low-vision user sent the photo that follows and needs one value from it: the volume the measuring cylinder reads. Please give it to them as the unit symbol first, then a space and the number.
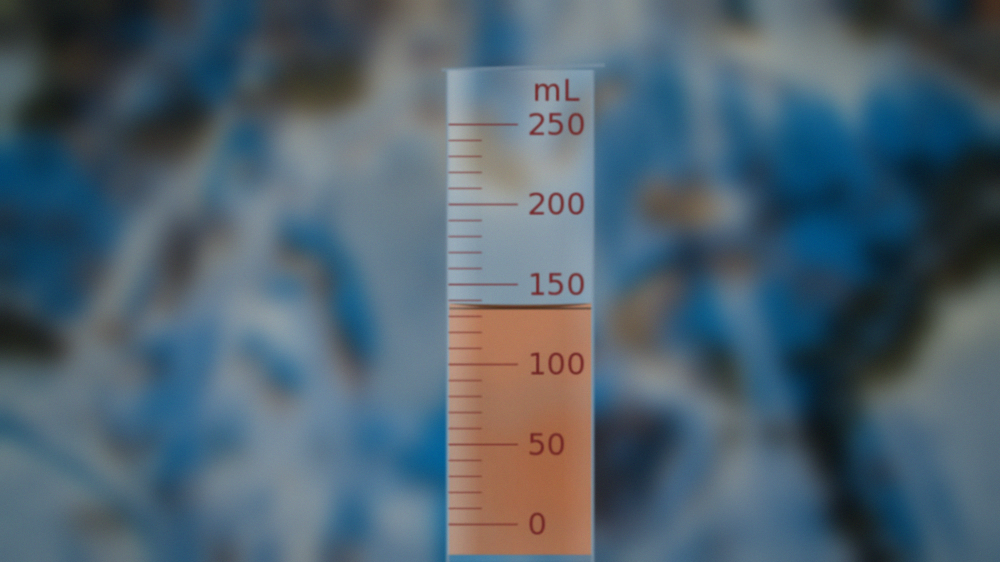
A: mL 135
